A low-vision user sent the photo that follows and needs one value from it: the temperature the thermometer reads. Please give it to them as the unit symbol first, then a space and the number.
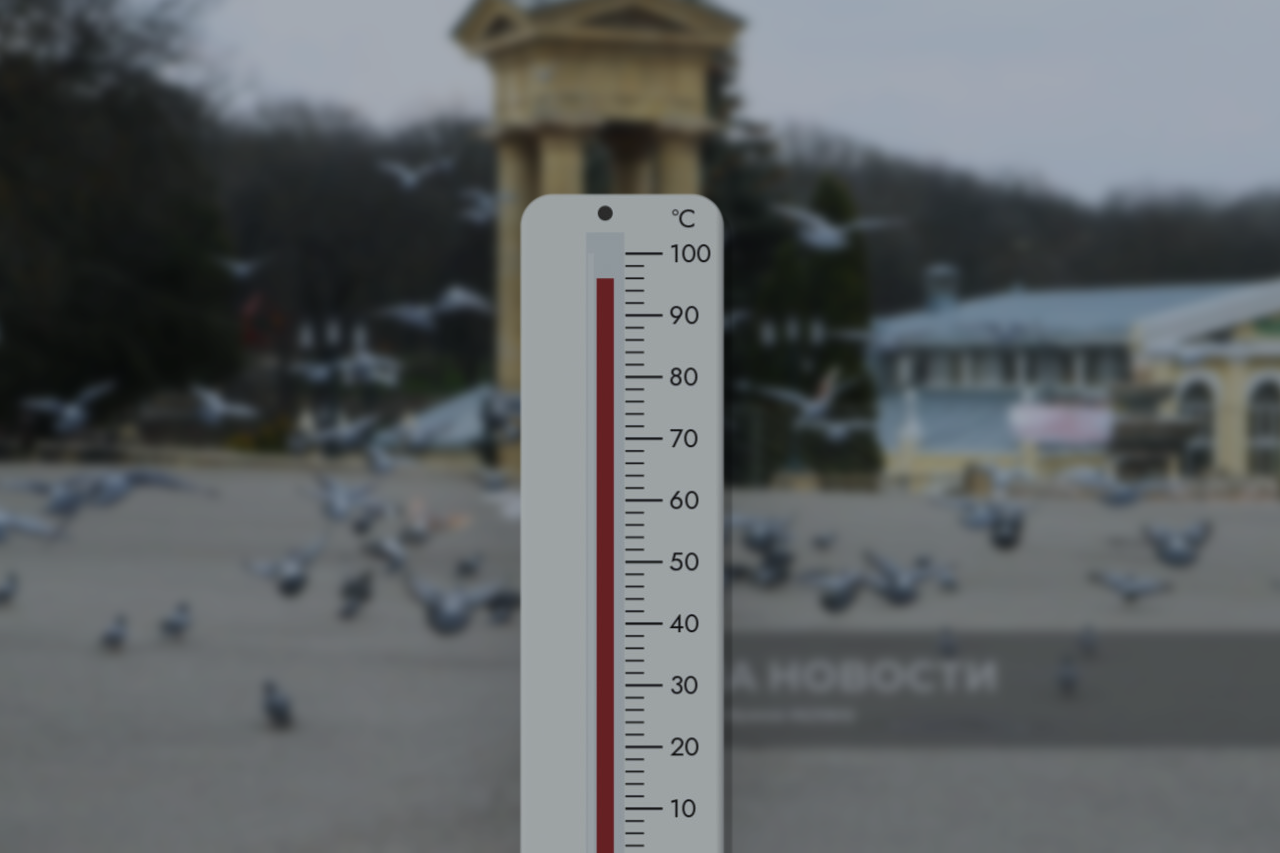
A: °C 96
